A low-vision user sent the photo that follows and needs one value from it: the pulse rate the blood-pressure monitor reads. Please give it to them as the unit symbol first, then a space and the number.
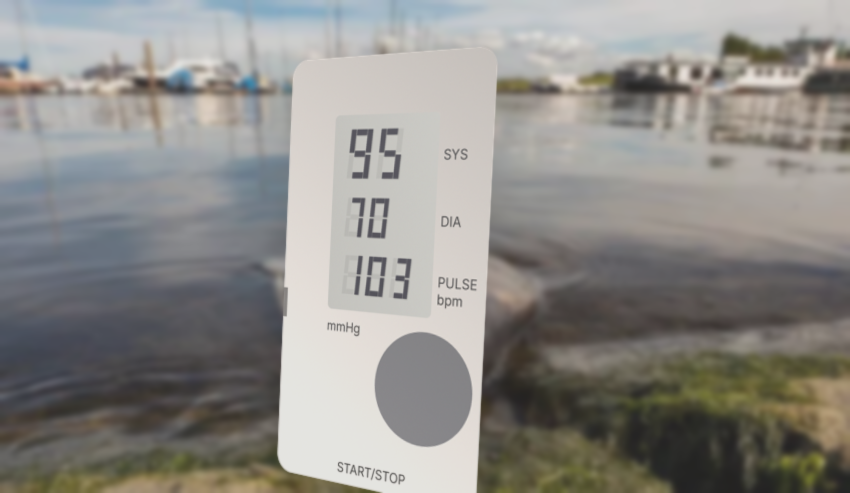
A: bpm 103
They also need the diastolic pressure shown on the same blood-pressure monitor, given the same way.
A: mmHg 70
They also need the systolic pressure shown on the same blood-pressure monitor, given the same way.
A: mmHg 95
